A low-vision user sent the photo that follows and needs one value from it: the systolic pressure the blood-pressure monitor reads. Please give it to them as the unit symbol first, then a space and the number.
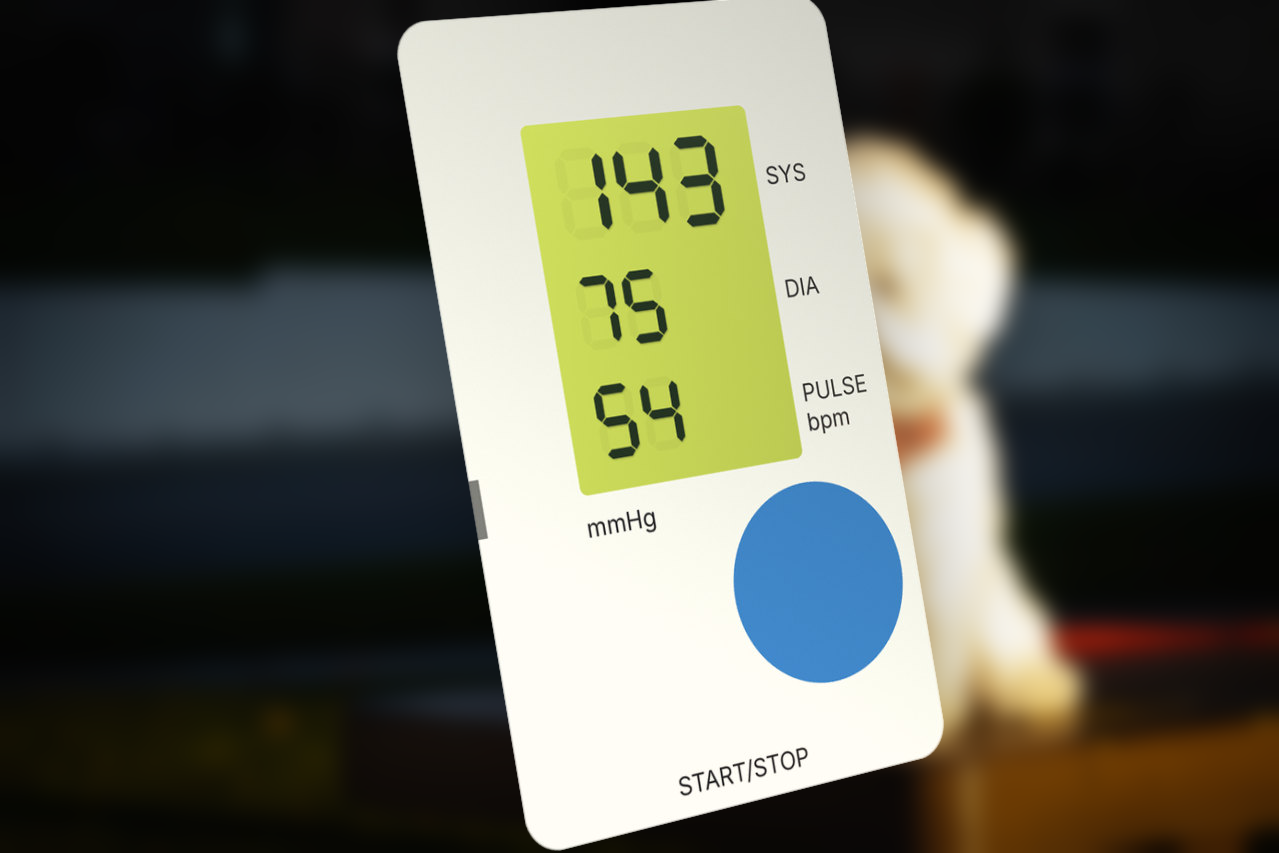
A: mmHg 143
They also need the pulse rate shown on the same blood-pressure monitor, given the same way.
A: bpm 54
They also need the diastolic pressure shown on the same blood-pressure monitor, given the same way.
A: mmHg 75
